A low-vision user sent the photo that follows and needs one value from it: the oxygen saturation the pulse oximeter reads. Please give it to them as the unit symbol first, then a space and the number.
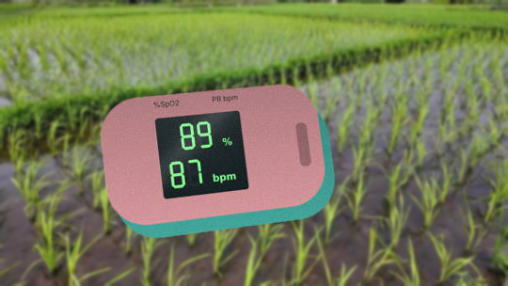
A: % 89
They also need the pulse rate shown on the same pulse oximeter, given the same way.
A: bpm 87
